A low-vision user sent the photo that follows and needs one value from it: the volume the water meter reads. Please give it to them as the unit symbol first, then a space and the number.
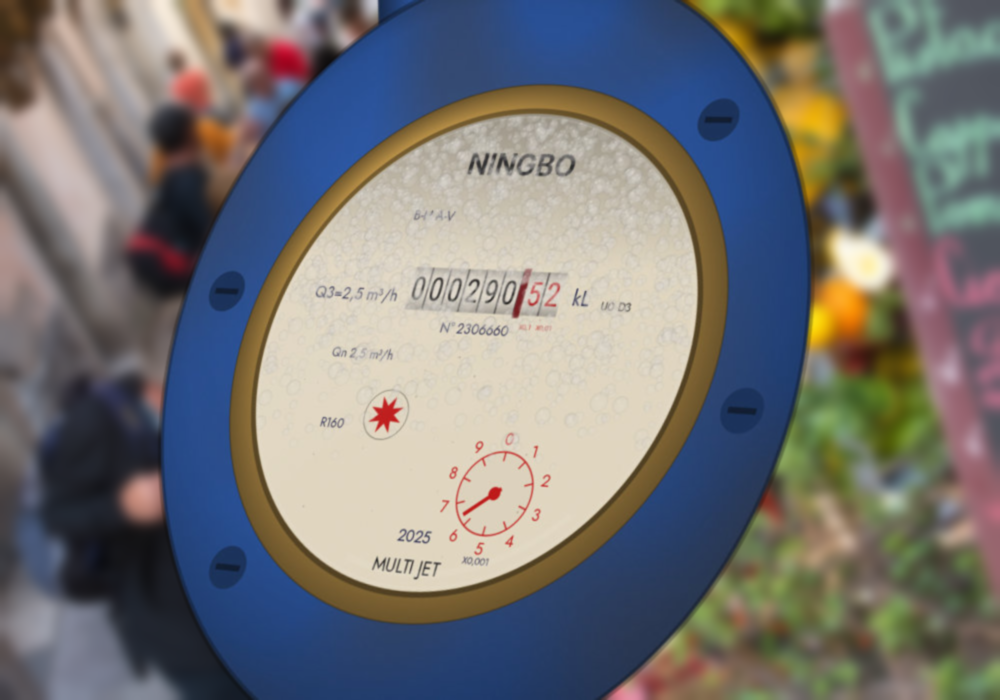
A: kL 290.526
